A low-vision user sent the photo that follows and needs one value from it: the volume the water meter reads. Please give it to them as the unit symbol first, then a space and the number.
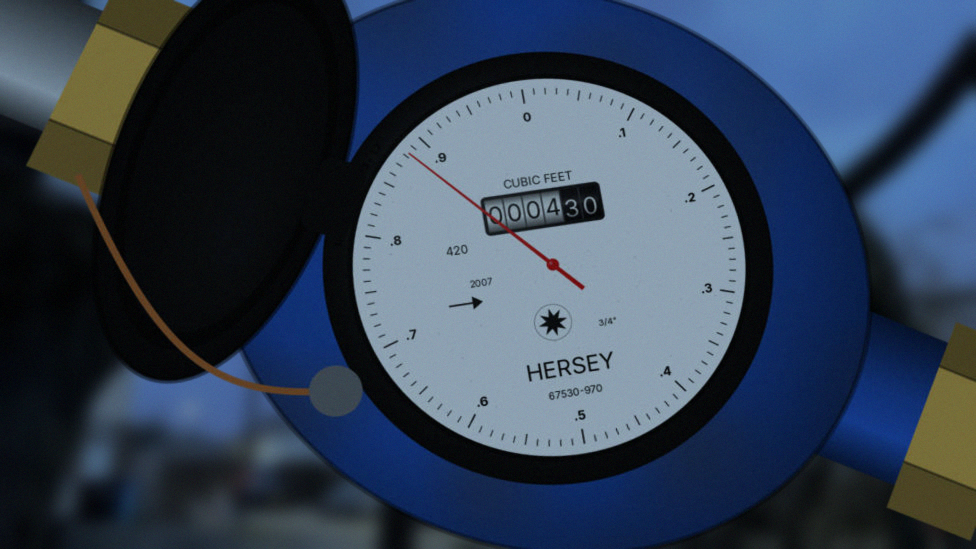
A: ft³ 429.88
